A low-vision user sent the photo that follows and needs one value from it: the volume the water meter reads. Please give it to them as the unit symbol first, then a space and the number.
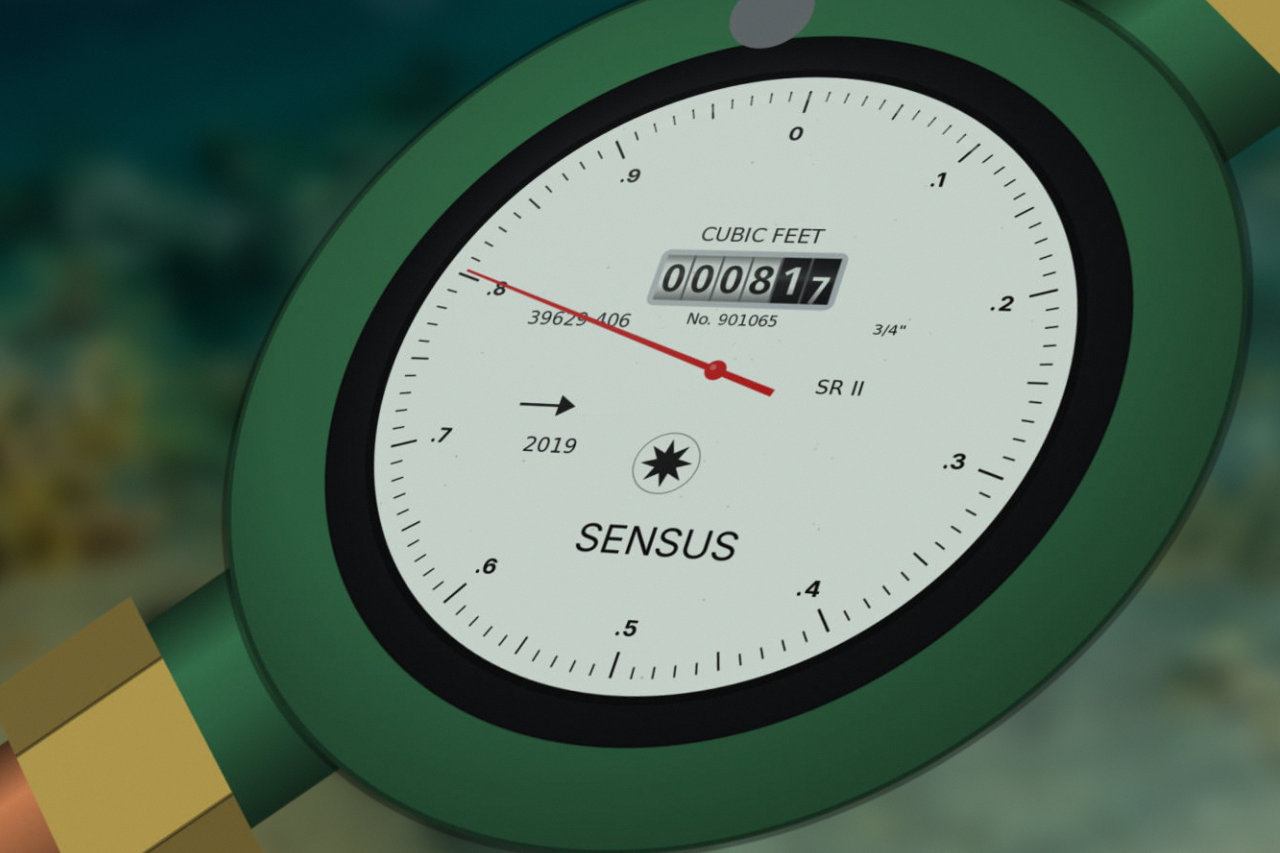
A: ft³ 816.80
